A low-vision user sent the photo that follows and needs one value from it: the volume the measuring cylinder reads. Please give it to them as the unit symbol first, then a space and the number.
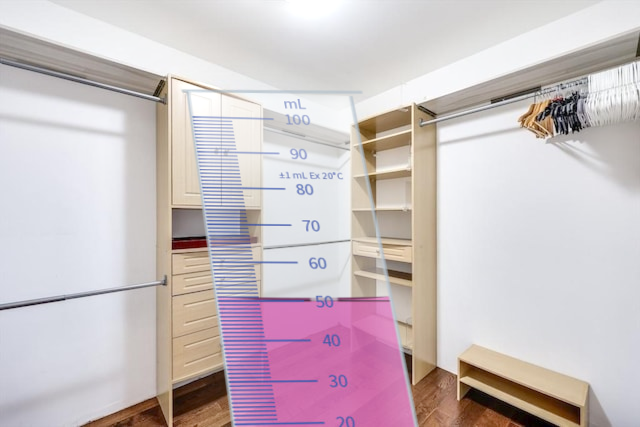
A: mL 50
